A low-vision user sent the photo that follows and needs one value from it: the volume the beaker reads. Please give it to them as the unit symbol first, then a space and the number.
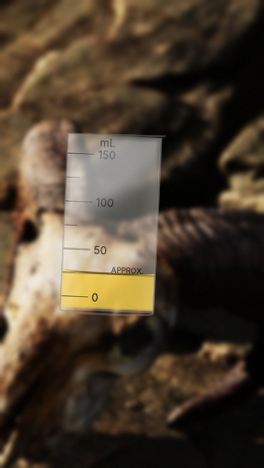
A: mL 25
